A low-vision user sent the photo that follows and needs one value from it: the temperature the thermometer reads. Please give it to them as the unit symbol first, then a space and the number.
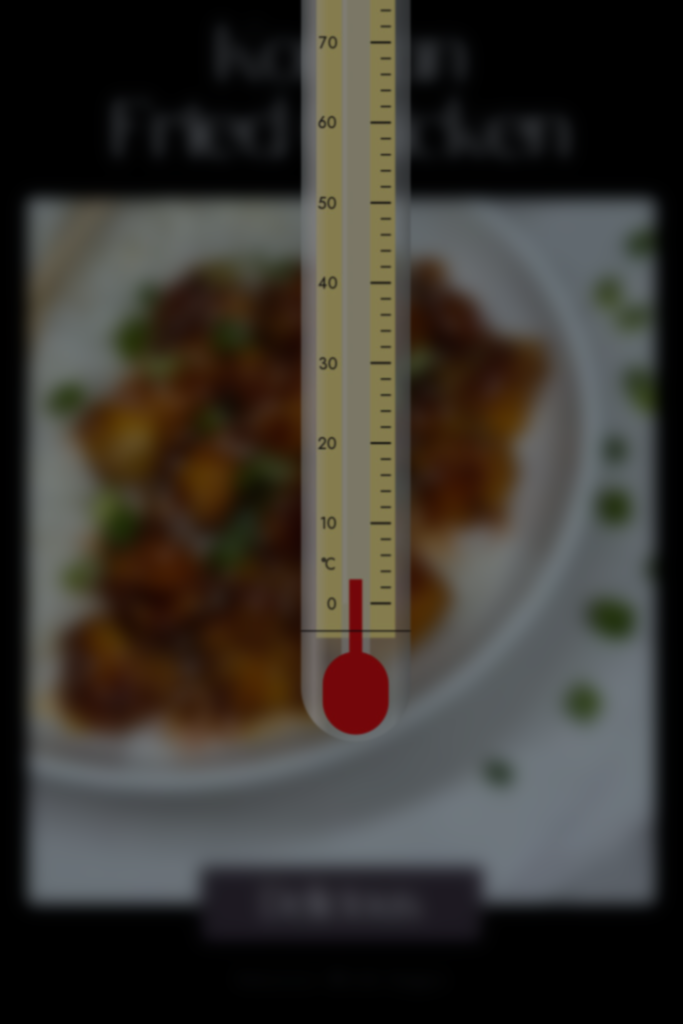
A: °C 3
